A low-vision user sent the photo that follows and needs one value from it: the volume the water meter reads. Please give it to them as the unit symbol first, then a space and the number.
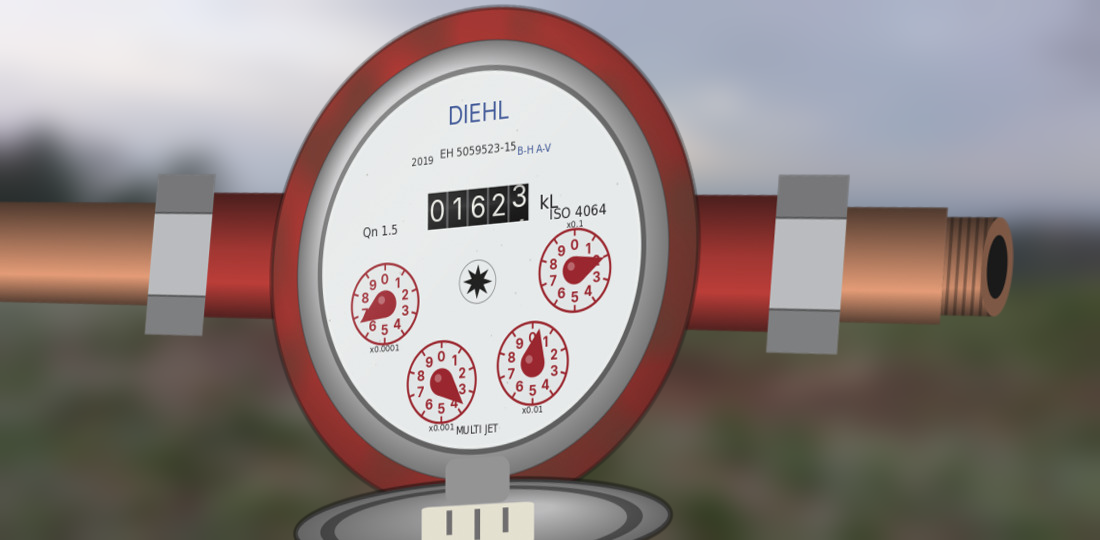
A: kL 1623.2036
